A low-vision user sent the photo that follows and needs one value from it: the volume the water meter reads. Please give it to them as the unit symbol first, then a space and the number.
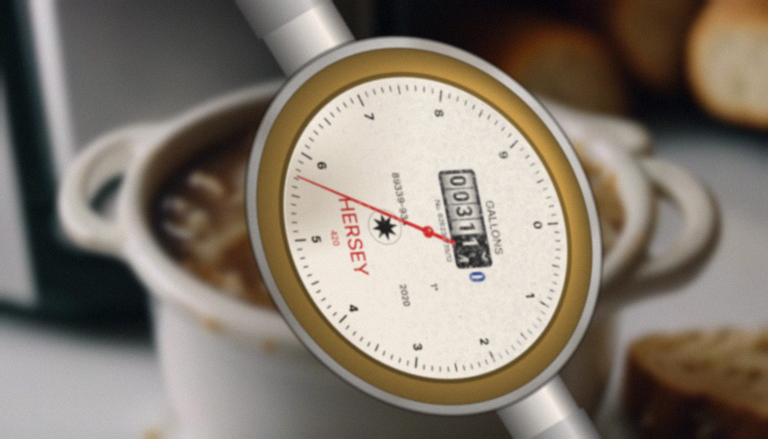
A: gal 31135.7
